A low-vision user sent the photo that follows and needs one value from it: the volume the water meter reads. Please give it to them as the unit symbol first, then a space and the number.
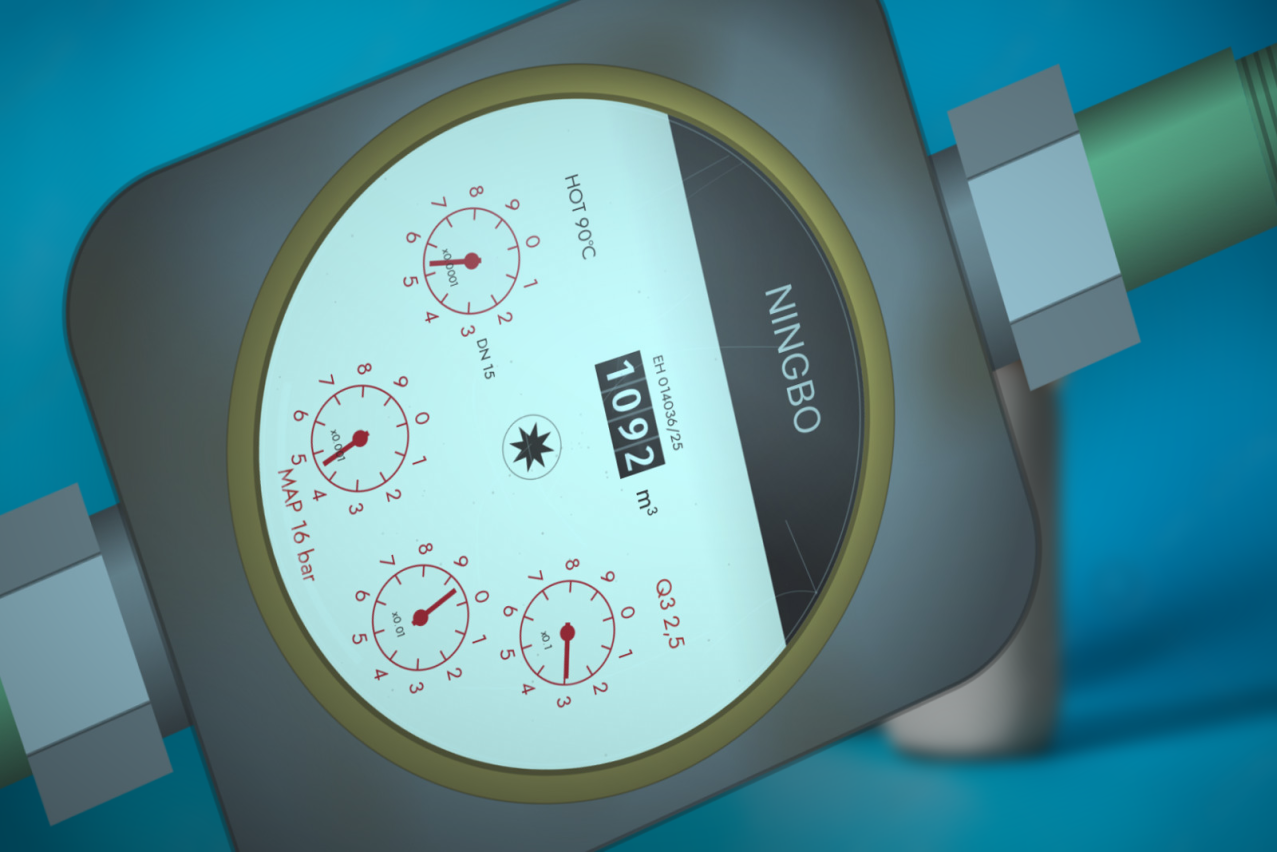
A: m³ 1092.2945
